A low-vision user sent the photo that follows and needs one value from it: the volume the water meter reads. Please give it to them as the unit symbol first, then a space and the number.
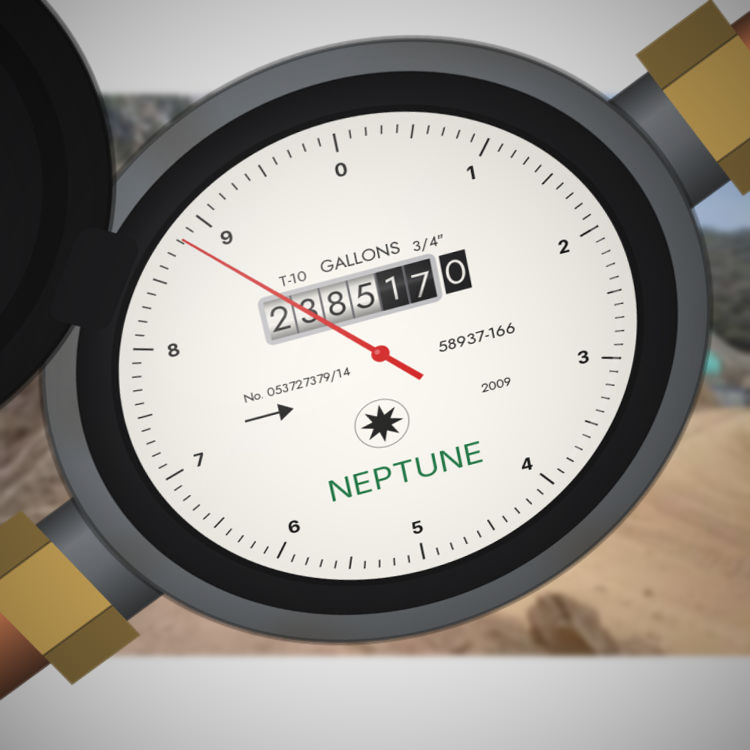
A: gal 2385168.8
